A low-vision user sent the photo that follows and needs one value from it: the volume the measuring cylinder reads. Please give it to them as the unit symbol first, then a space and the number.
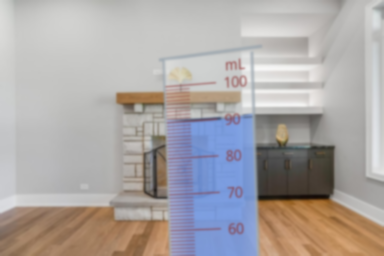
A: mL 90
